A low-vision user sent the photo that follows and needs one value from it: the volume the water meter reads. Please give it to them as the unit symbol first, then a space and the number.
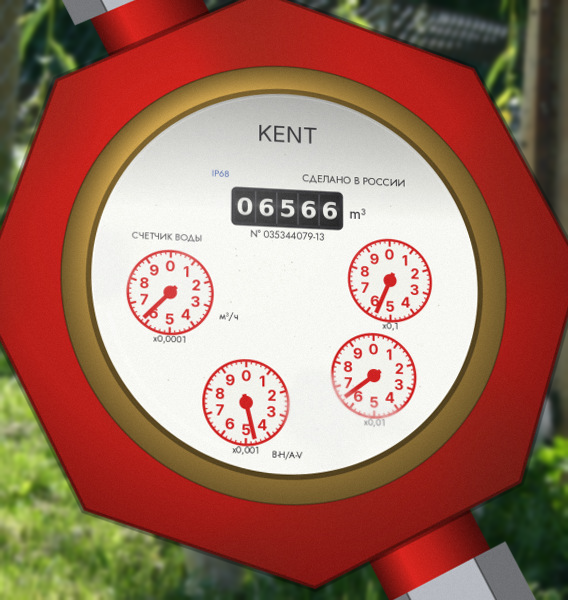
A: m³ 6566.5646
